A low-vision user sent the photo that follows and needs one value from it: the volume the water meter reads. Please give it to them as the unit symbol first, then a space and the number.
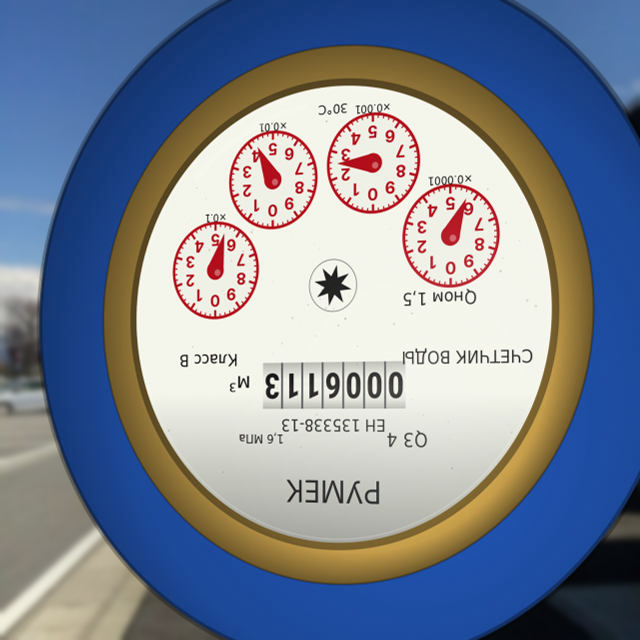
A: m³ 6113.5425
